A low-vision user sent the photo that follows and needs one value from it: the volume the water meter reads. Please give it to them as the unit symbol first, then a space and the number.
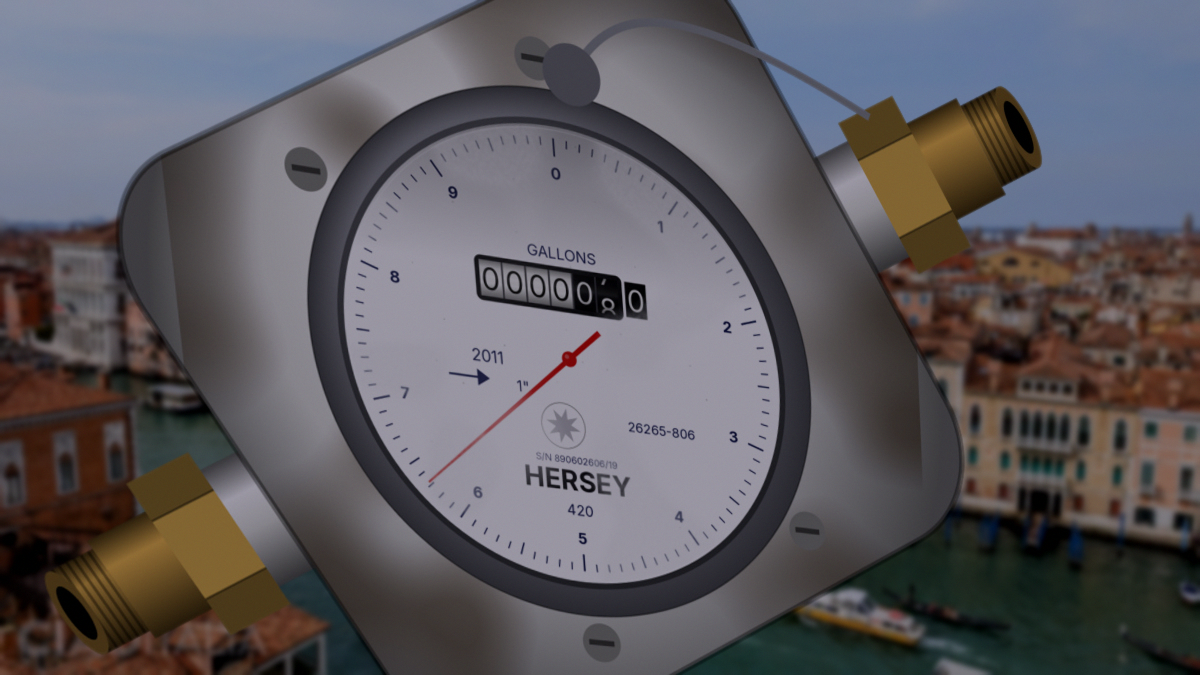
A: gal 76.3
